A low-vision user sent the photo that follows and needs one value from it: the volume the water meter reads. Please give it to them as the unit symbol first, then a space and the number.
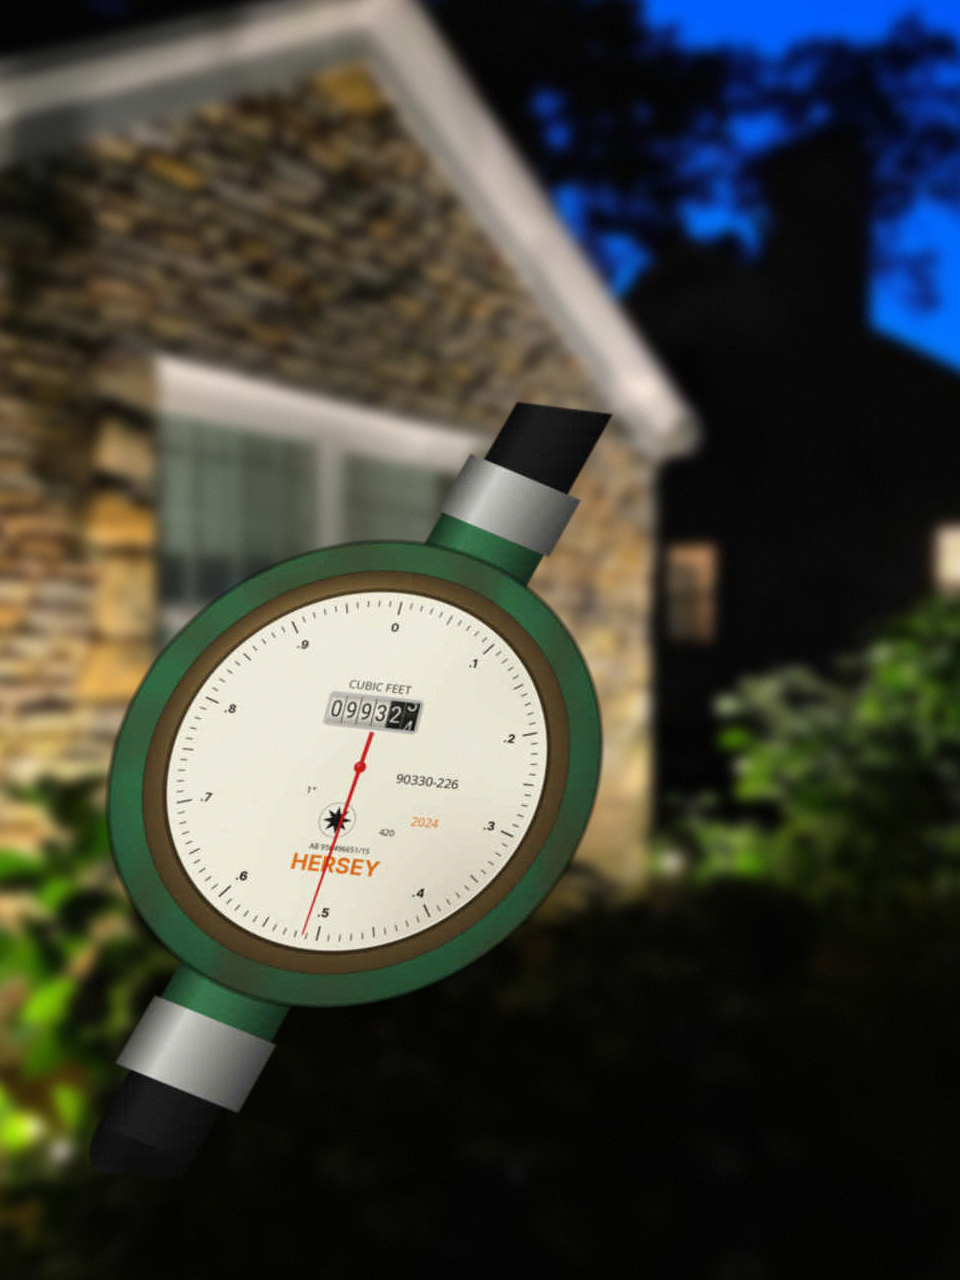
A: ft³ 99323.51
